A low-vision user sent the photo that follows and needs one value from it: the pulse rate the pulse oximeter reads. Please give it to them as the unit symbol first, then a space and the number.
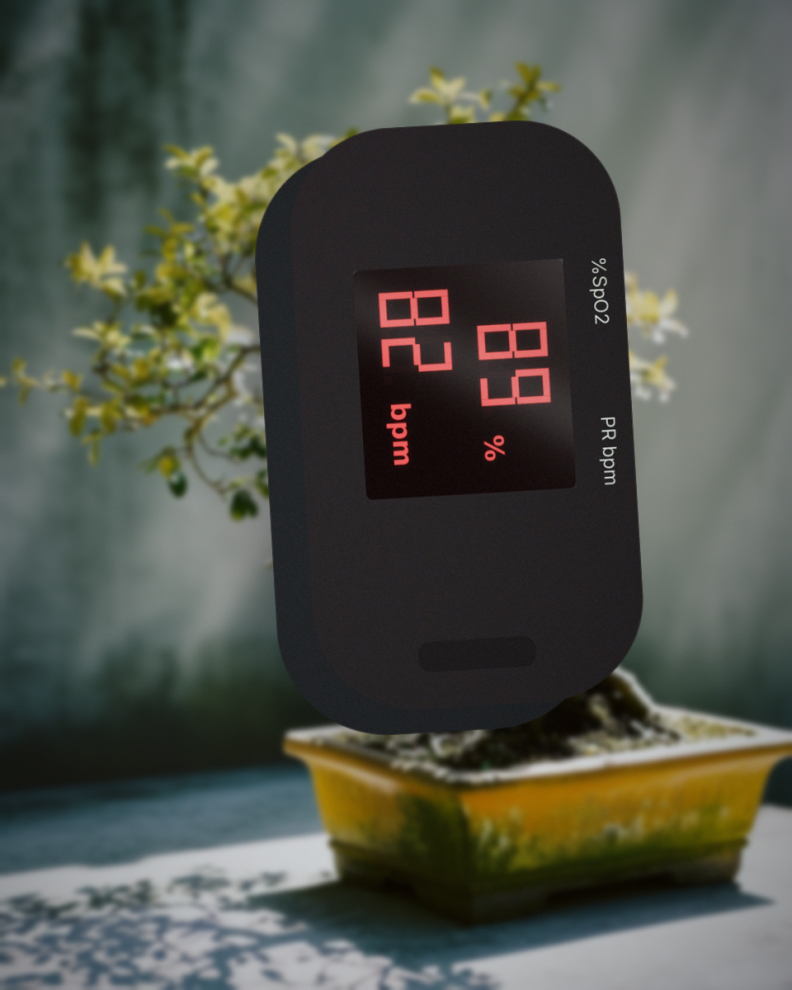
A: bpm 82
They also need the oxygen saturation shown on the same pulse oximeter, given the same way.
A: % 89
